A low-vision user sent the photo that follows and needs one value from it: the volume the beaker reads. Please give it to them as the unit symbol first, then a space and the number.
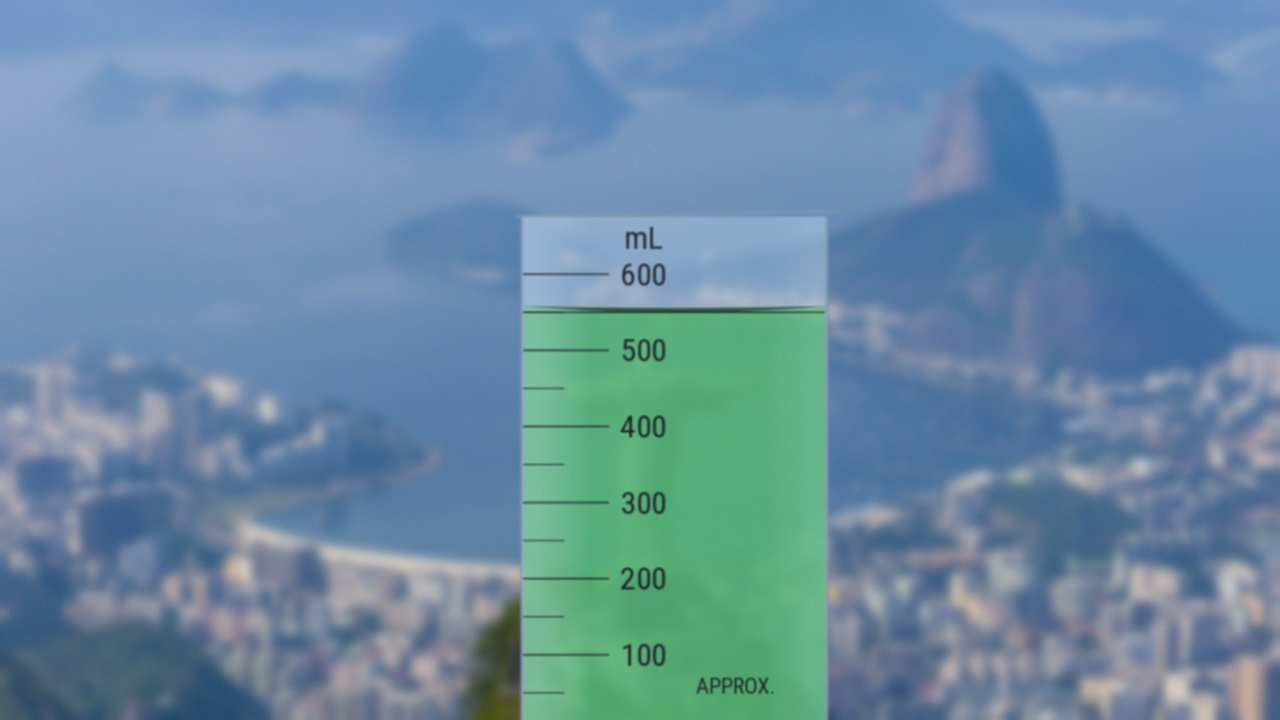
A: mL 550
